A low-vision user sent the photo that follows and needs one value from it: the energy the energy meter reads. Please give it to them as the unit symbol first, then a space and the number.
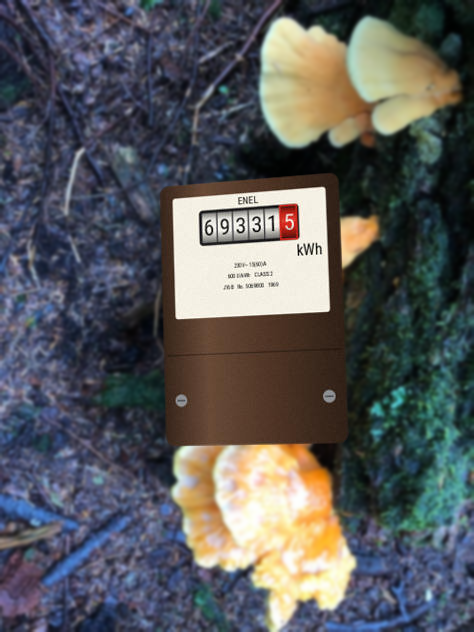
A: kWh 69331.5
